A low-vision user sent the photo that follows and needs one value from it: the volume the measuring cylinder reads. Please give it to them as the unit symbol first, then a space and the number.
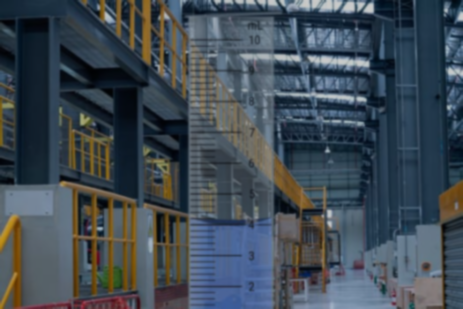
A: mL 4
